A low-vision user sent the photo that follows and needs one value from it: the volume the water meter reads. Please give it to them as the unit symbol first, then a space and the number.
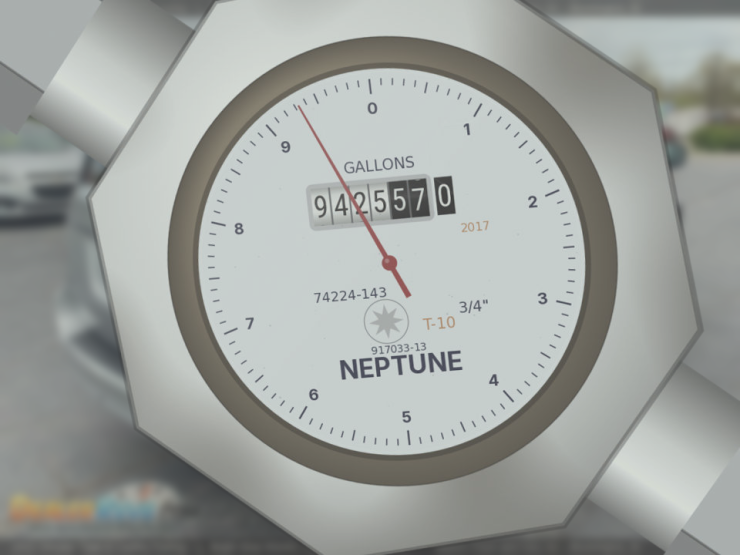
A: gal 9425569.3
